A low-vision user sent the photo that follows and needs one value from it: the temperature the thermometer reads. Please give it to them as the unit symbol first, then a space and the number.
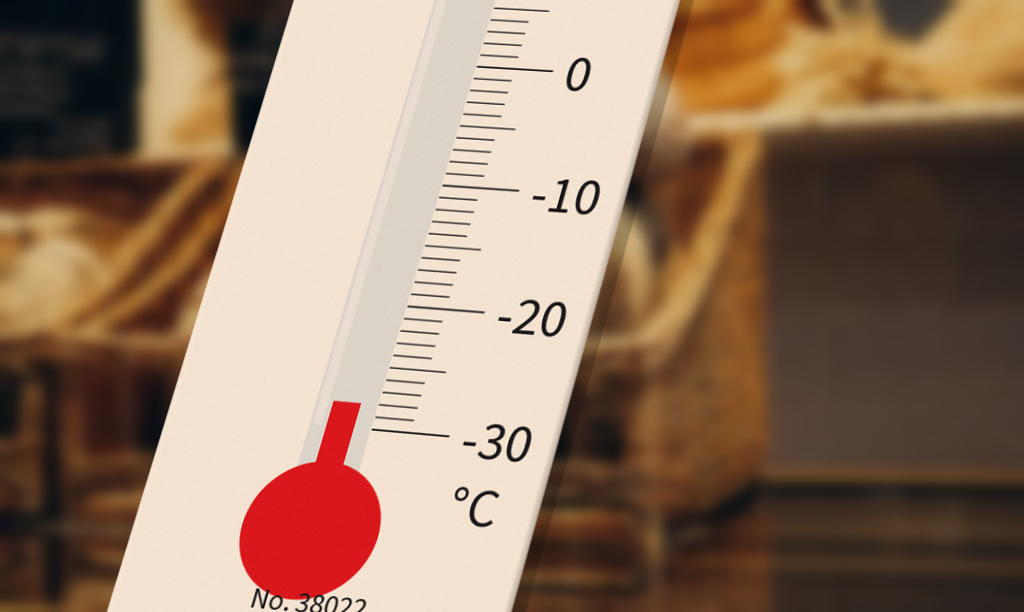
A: °C -28
